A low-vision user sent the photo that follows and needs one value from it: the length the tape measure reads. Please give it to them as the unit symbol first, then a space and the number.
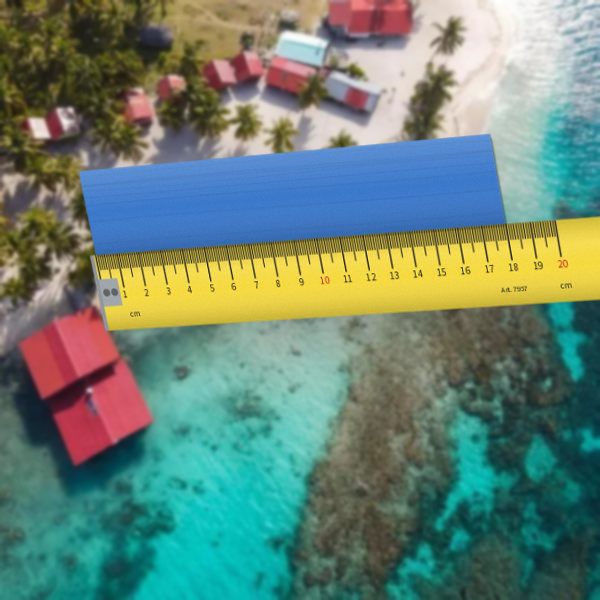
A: cm 18
